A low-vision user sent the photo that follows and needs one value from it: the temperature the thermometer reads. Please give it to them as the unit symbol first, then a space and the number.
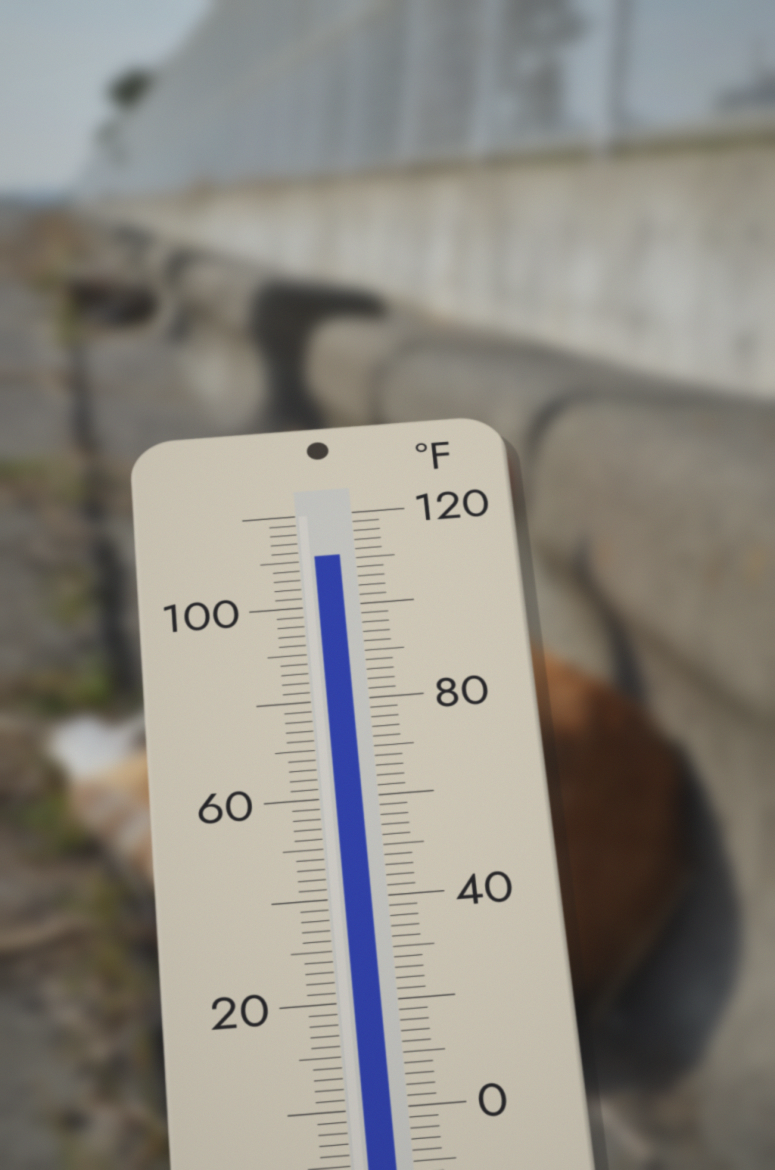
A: °F 111
